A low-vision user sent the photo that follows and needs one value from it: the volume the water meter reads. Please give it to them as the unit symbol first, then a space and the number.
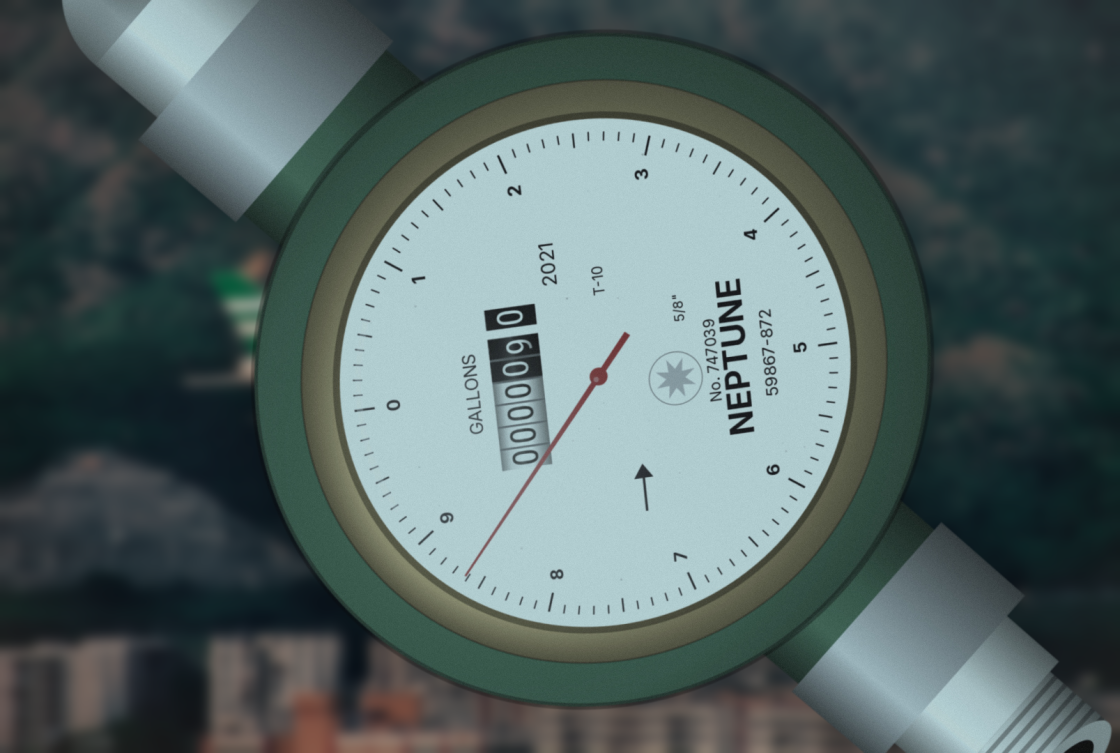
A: gal 88.6
